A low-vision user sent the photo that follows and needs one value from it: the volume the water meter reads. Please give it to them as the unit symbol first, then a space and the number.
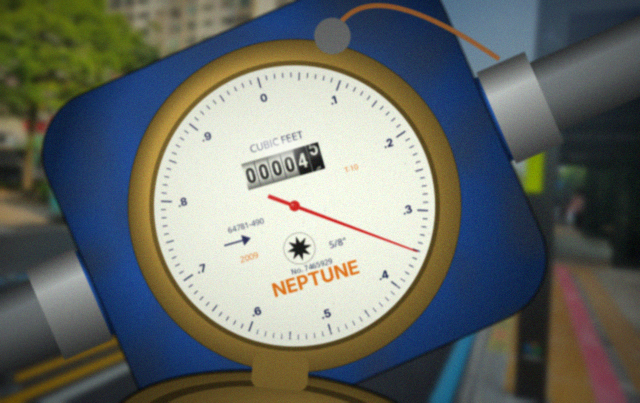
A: ft³ 45.35
